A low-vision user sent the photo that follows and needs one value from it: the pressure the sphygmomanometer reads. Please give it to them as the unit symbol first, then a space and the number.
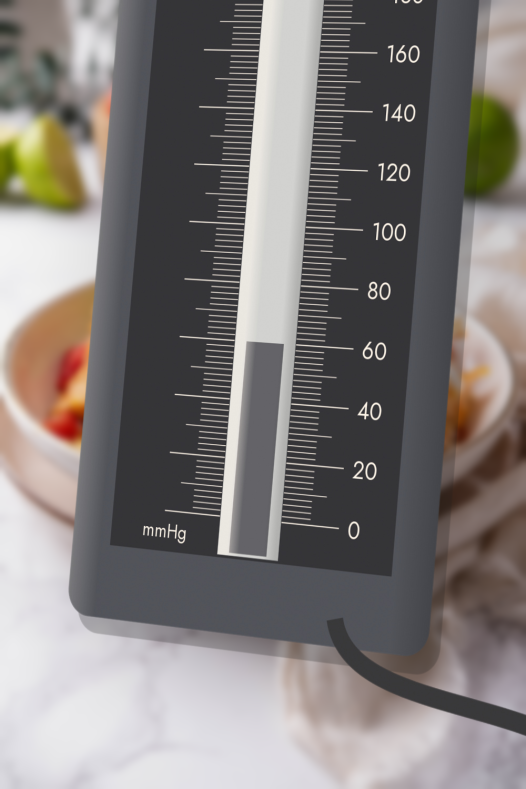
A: mmHg 60
